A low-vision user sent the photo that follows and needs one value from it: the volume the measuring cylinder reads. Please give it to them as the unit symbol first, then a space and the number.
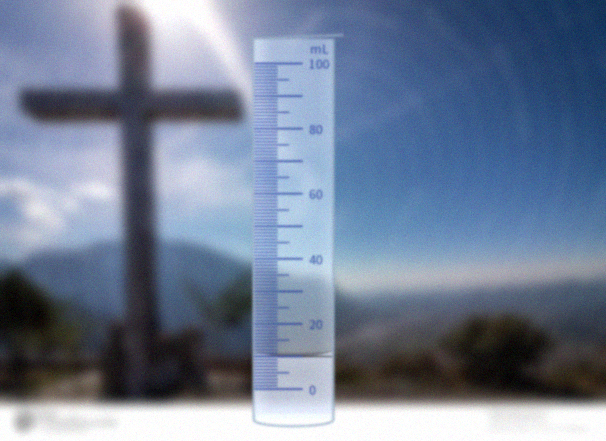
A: mL 10
